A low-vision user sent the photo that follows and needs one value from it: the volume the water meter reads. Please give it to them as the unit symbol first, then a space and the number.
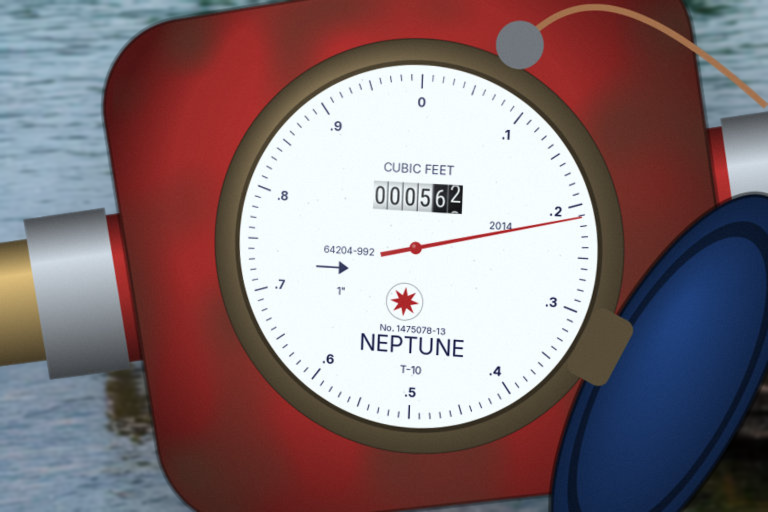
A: ft³ 562.21
